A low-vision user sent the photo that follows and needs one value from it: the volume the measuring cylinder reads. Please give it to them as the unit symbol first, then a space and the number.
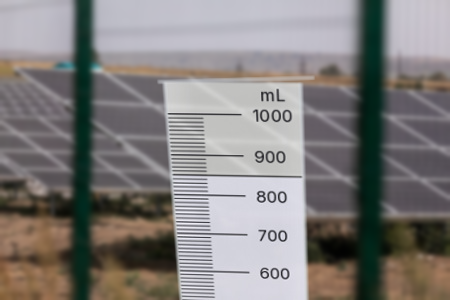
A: mL 850
